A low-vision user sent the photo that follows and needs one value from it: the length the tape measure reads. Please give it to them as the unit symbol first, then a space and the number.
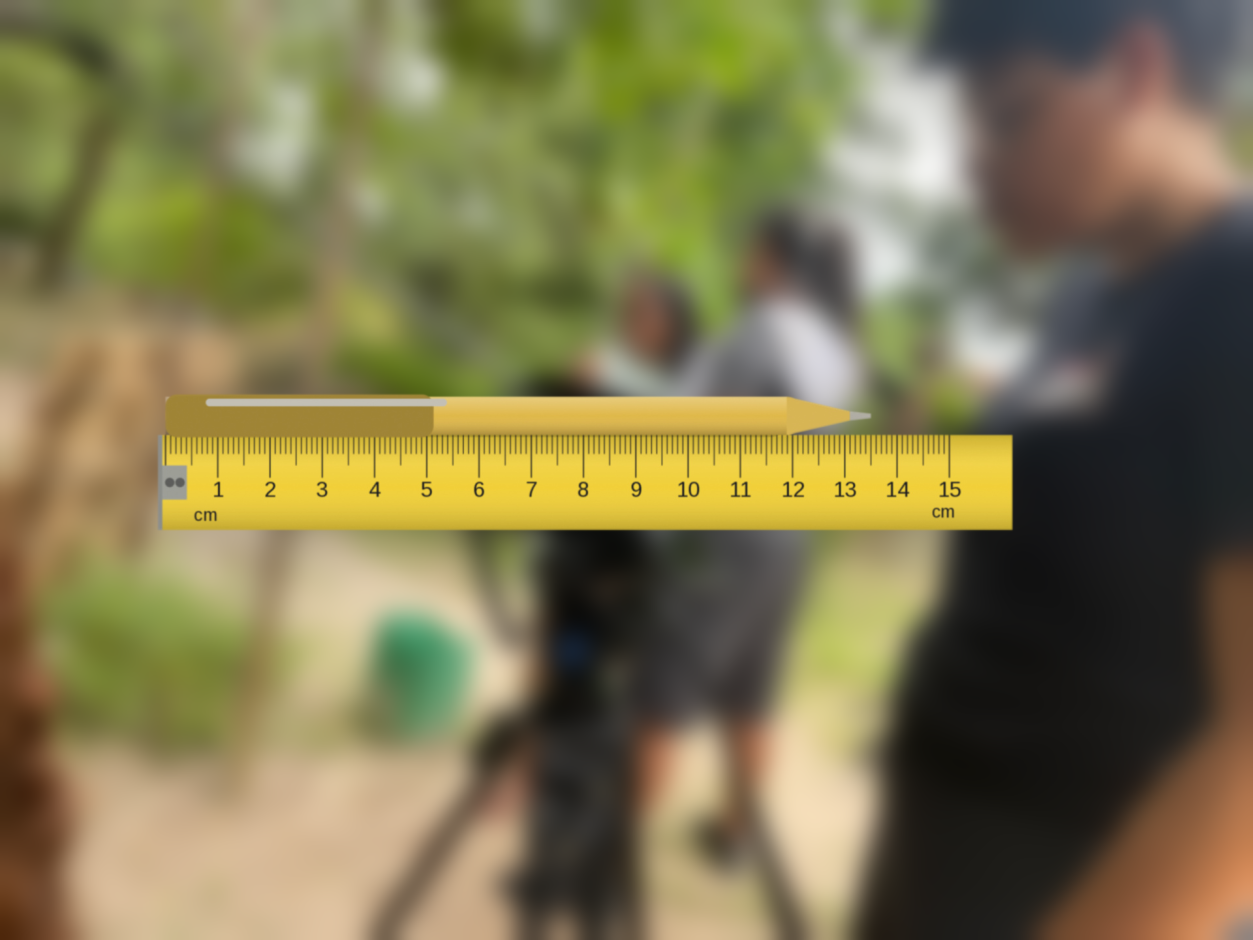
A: cm 13.5
